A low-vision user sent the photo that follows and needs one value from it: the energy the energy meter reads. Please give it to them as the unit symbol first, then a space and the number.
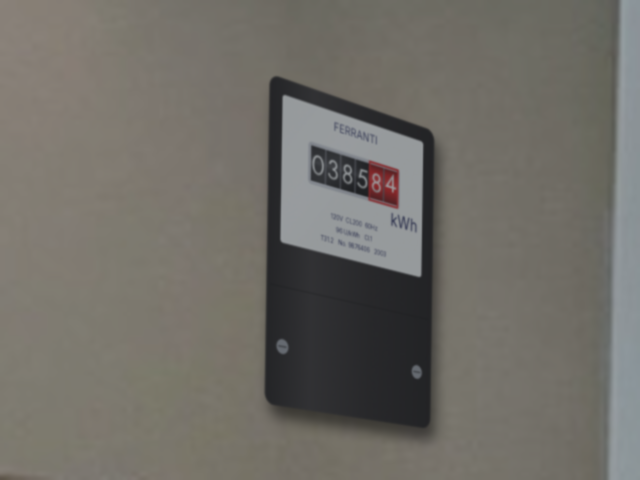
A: kWh 385.84
